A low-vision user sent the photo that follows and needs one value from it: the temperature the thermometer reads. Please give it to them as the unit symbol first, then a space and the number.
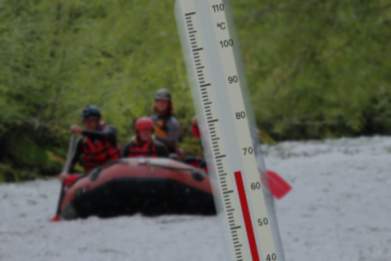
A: °C 65
